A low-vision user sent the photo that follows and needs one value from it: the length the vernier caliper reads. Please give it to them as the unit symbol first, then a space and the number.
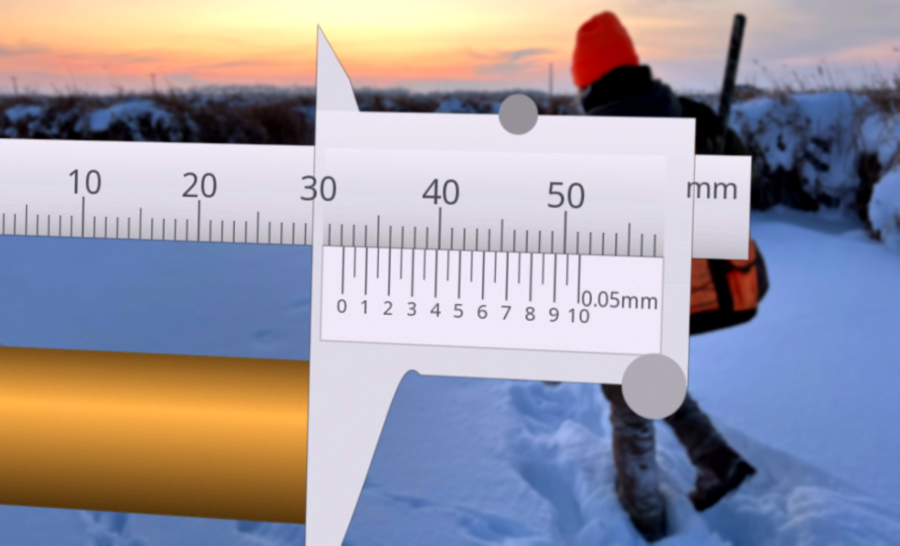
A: mm 32.2
